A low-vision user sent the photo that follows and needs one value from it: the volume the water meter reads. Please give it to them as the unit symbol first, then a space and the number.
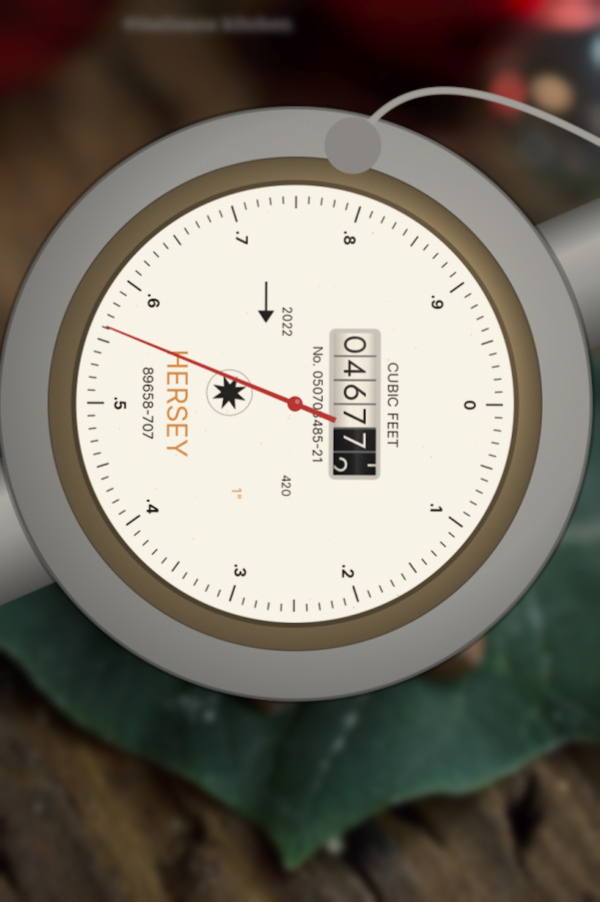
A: ft³ 46771.56
